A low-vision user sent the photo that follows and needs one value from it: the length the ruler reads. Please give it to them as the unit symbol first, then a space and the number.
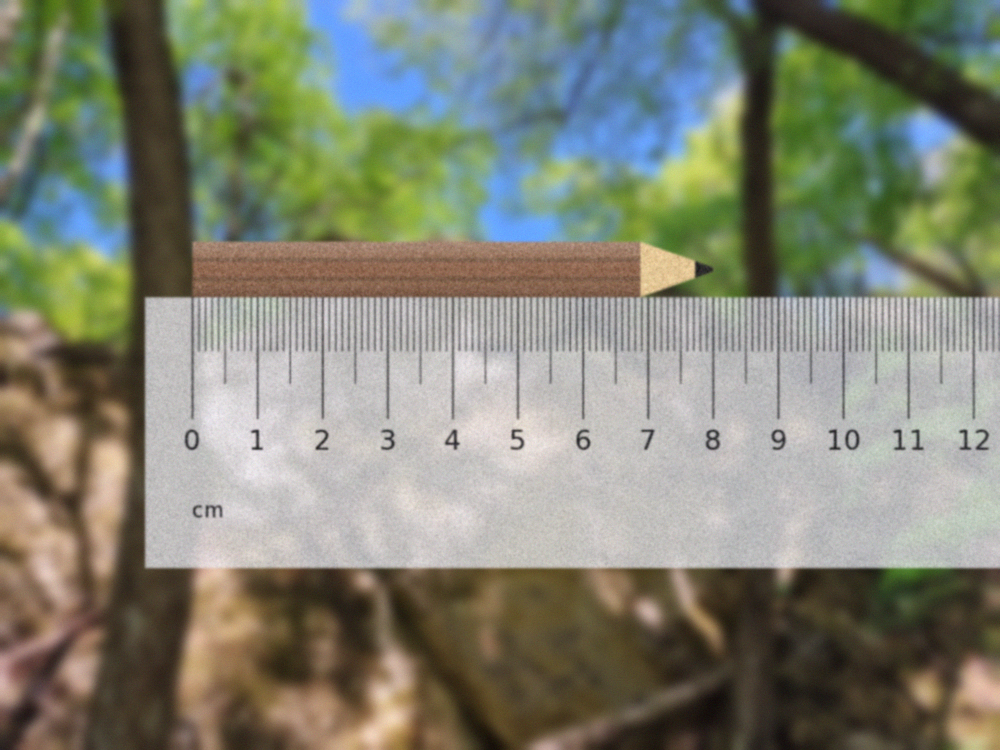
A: cm 8
